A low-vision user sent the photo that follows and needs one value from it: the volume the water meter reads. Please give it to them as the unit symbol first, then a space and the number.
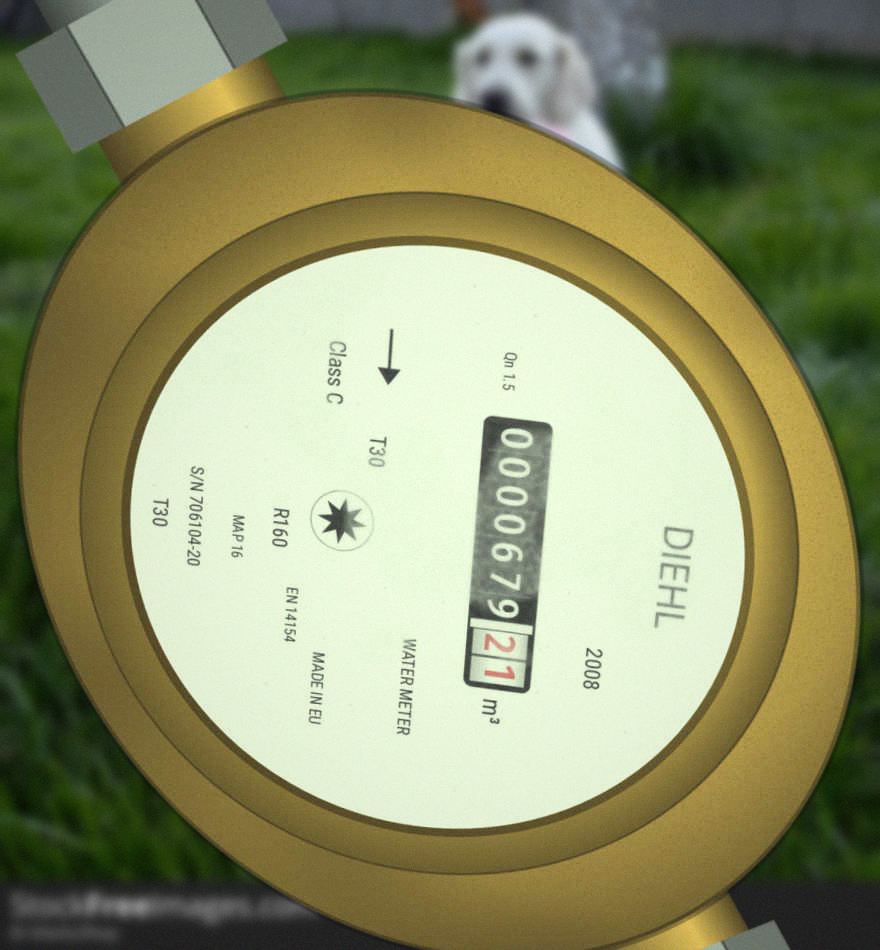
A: m³ 679.21
